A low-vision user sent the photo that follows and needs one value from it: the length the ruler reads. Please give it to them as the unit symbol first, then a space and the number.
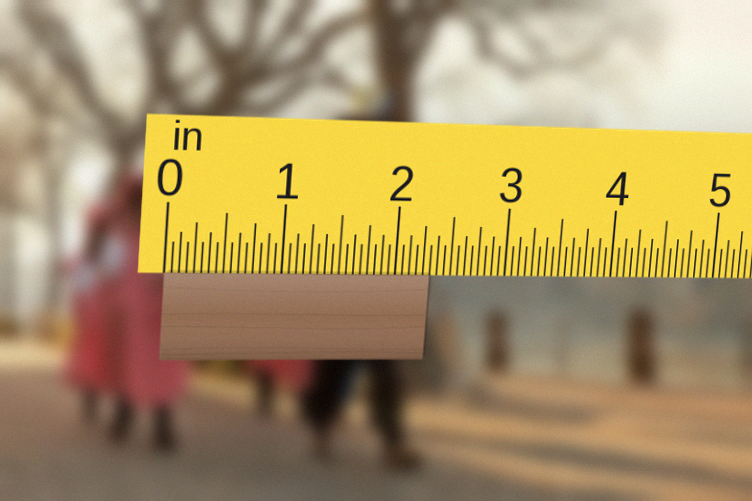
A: in 2.3125
